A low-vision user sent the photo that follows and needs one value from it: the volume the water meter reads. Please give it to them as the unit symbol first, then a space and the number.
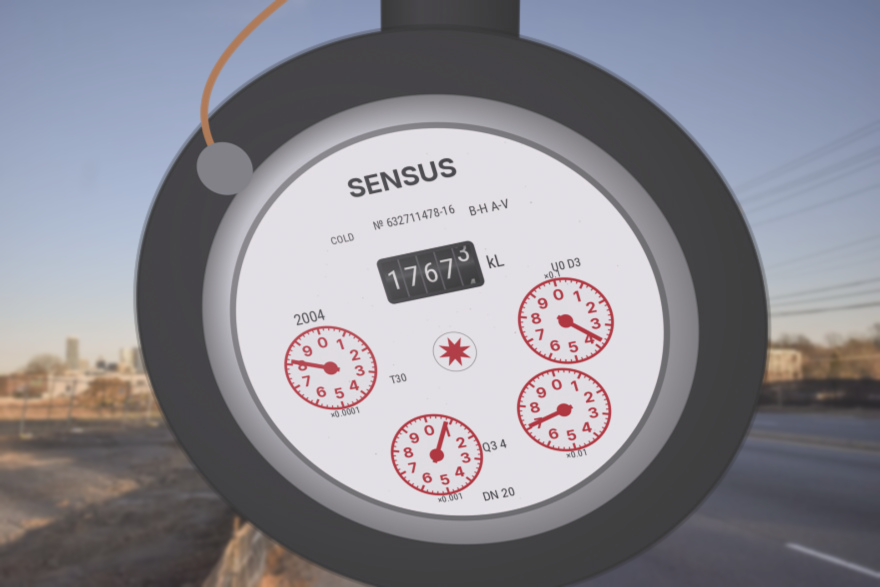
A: kL 17673.3708
